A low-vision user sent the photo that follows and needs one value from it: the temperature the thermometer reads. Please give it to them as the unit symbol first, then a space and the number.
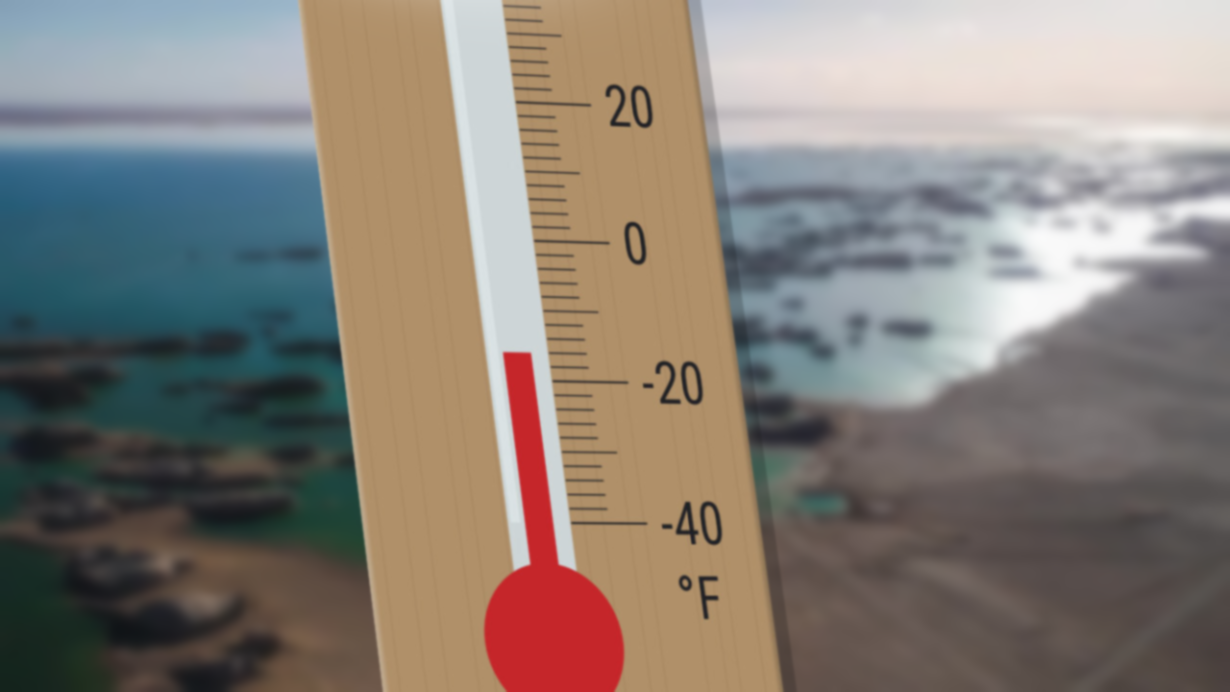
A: °F -16
